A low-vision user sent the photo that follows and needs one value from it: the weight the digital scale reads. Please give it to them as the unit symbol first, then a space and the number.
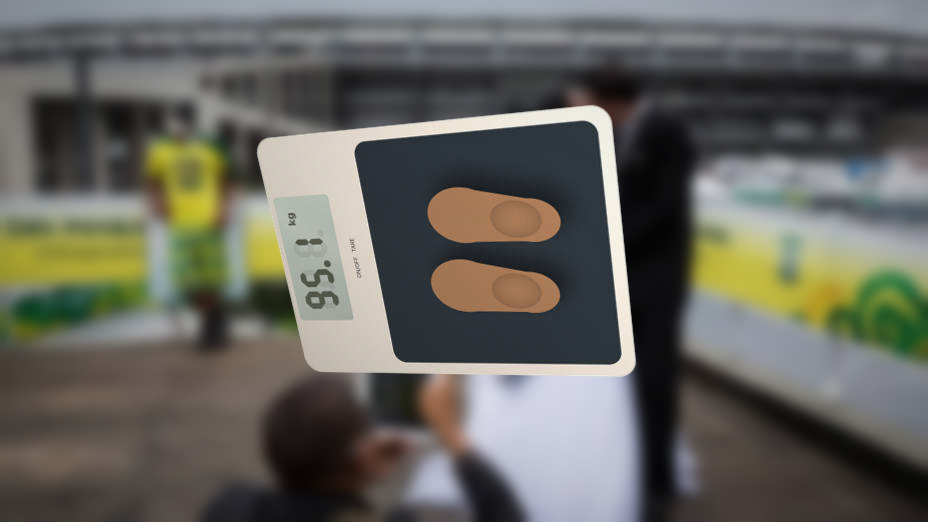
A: kg 95.1
